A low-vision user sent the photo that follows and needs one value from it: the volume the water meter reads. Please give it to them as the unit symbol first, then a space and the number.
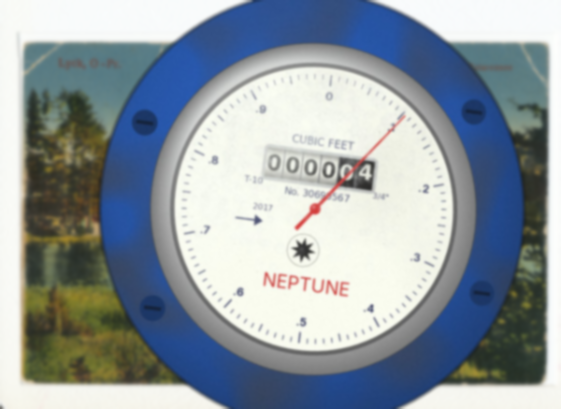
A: ft³ 4.10
